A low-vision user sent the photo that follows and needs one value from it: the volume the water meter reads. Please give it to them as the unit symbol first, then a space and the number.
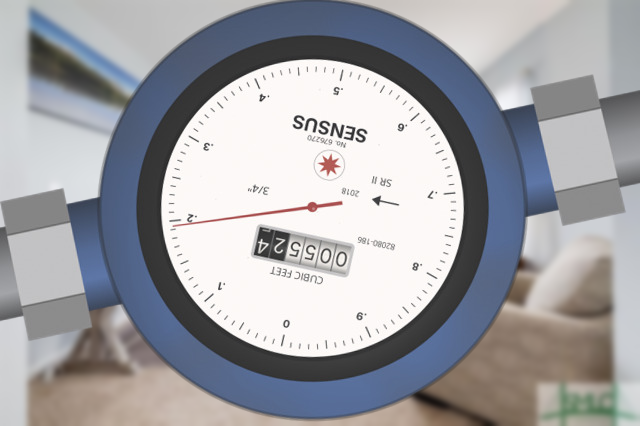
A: ft³ 5524.19
